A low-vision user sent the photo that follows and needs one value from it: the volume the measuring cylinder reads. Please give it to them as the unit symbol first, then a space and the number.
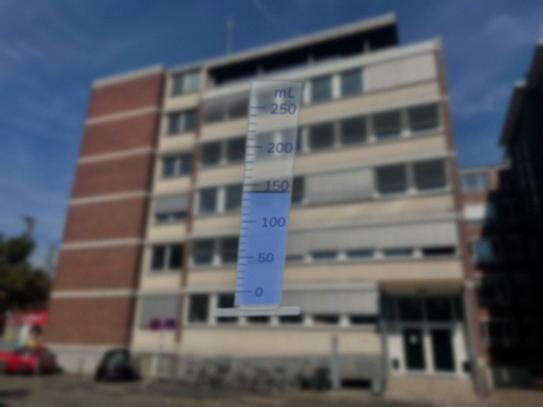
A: mL 140
